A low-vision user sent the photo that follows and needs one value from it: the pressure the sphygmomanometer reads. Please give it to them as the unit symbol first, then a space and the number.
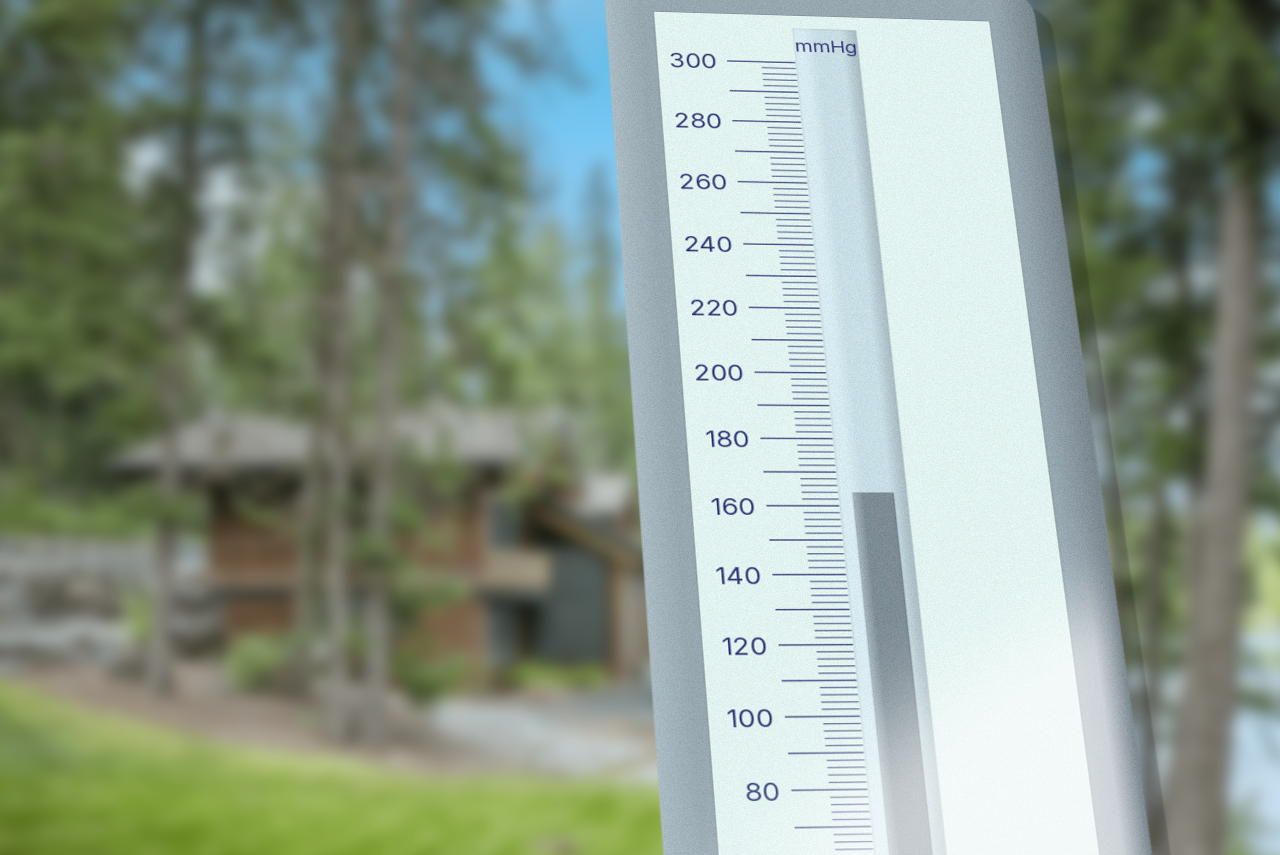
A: mmHg 164
